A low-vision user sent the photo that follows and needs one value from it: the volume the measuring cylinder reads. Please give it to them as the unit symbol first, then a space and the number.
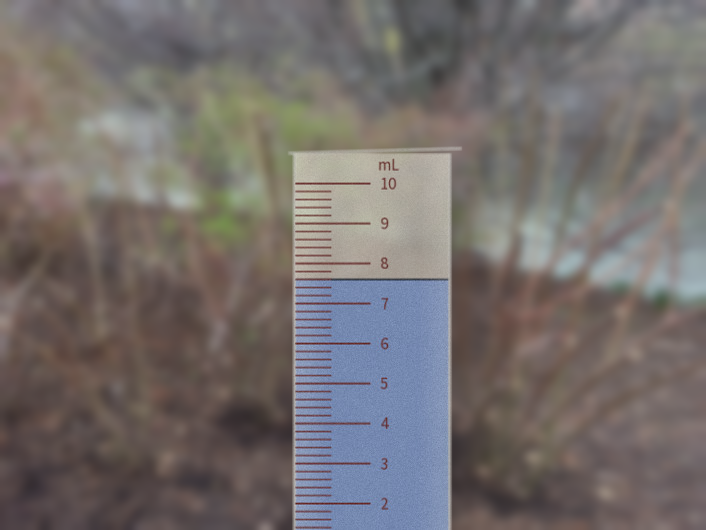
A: mL 7.6
